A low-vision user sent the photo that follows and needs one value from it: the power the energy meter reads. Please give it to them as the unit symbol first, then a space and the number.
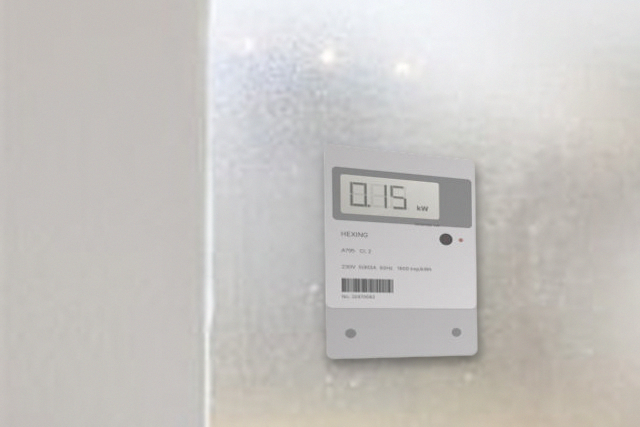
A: kW 0.15
